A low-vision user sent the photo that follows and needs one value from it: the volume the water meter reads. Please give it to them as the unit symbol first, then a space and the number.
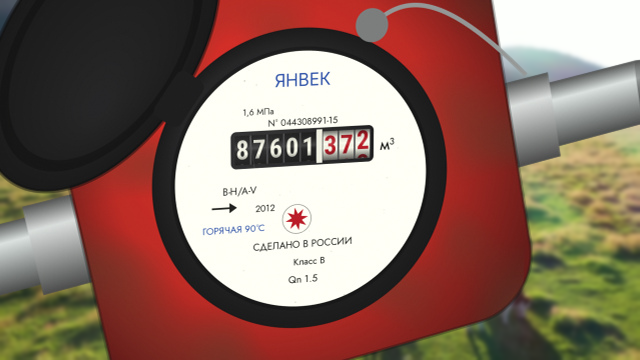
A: m³ 87601.372
